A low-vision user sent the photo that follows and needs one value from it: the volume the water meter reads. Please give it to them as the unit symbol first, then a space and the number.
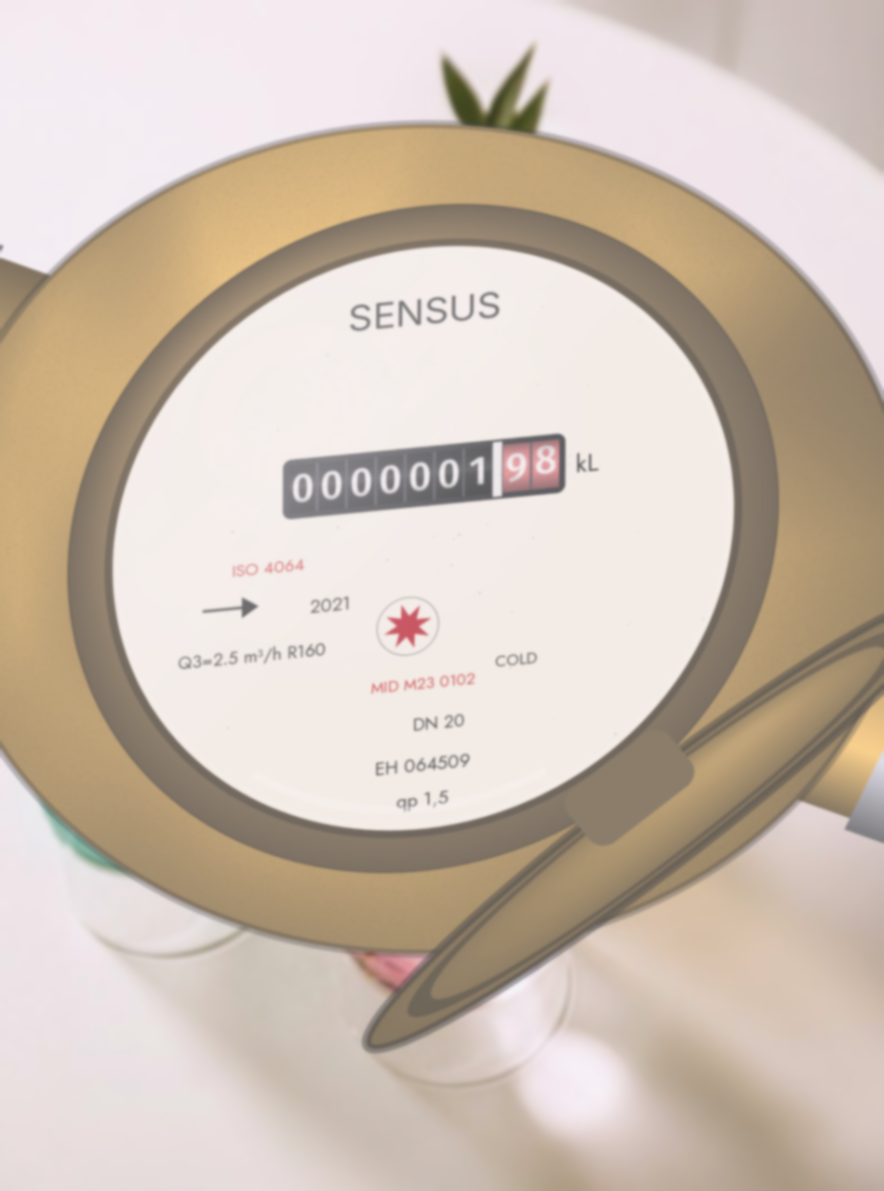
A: kL 1.98
